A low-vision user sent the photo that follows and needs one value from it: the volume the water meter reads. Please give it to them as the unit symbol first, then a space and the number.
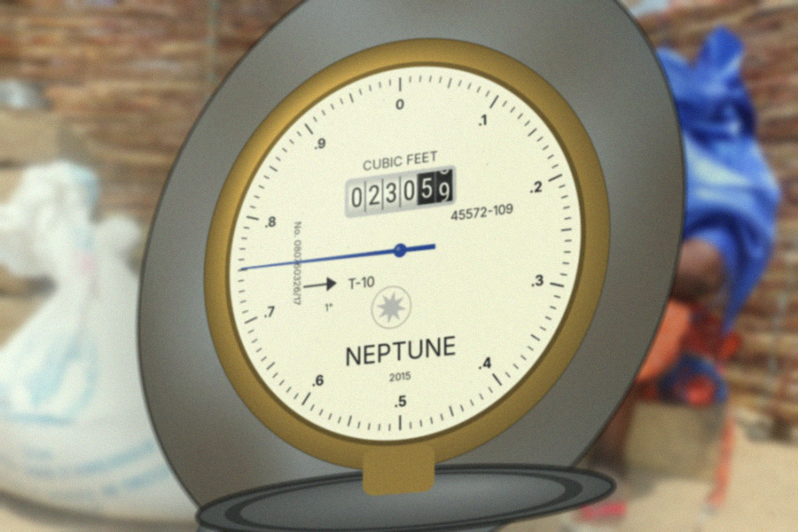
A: ft³ 23058.75
